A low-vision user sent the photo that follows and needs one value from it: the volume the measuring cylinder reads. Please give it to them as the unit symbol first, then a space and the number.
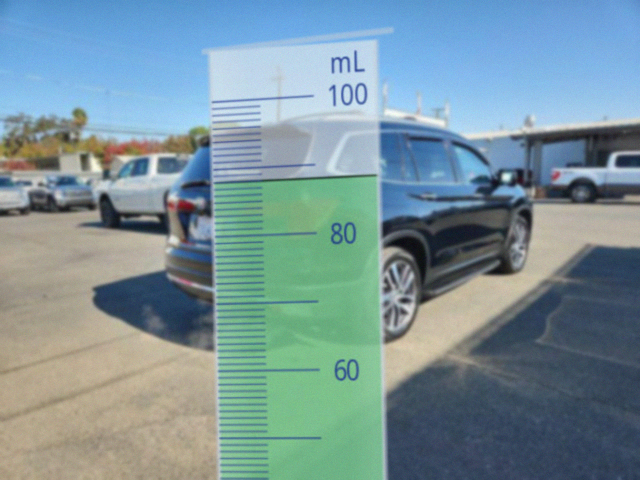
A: mL 88
